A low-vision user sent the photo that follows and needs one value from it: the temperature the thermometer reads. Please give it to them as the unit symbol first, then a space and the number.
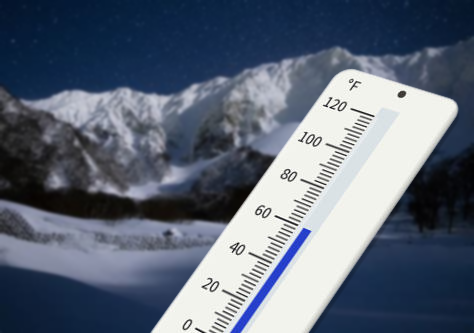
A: °F 60
